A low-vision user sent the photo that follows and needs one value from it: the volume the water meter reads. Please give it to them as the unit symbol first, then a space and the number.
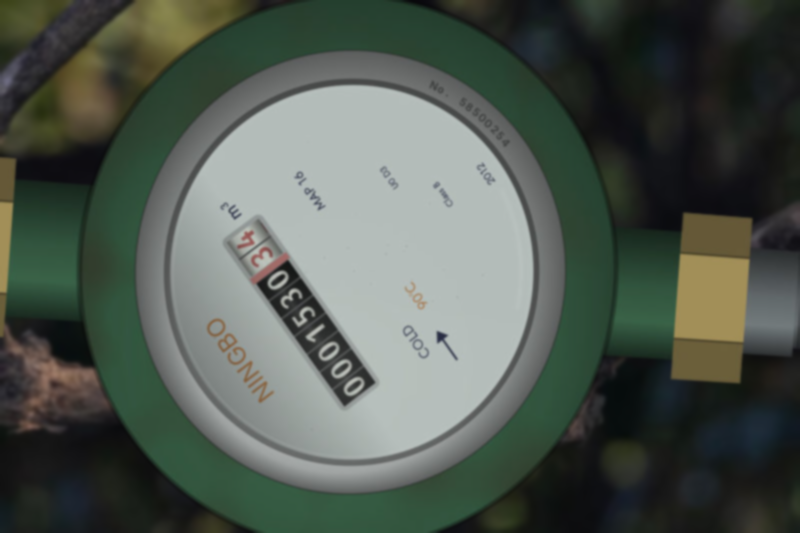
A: m³ 1530.34
